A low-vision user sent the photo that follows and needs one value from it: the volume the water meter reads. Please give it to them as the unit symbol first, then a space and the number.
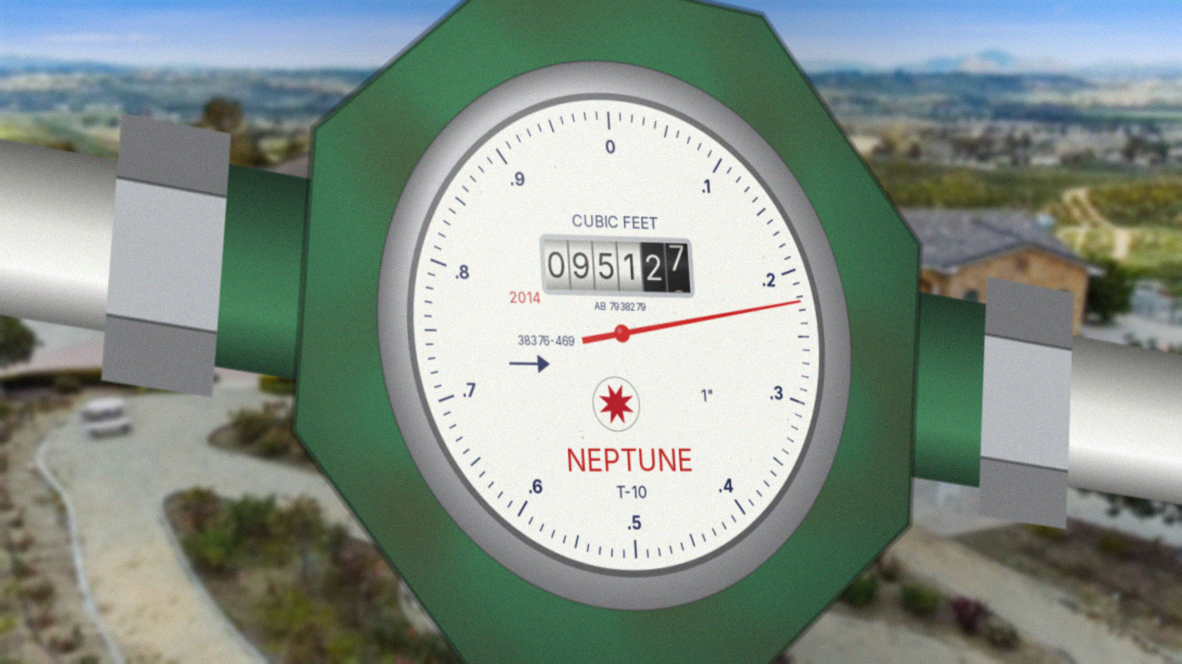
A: ft³ 95127.22
